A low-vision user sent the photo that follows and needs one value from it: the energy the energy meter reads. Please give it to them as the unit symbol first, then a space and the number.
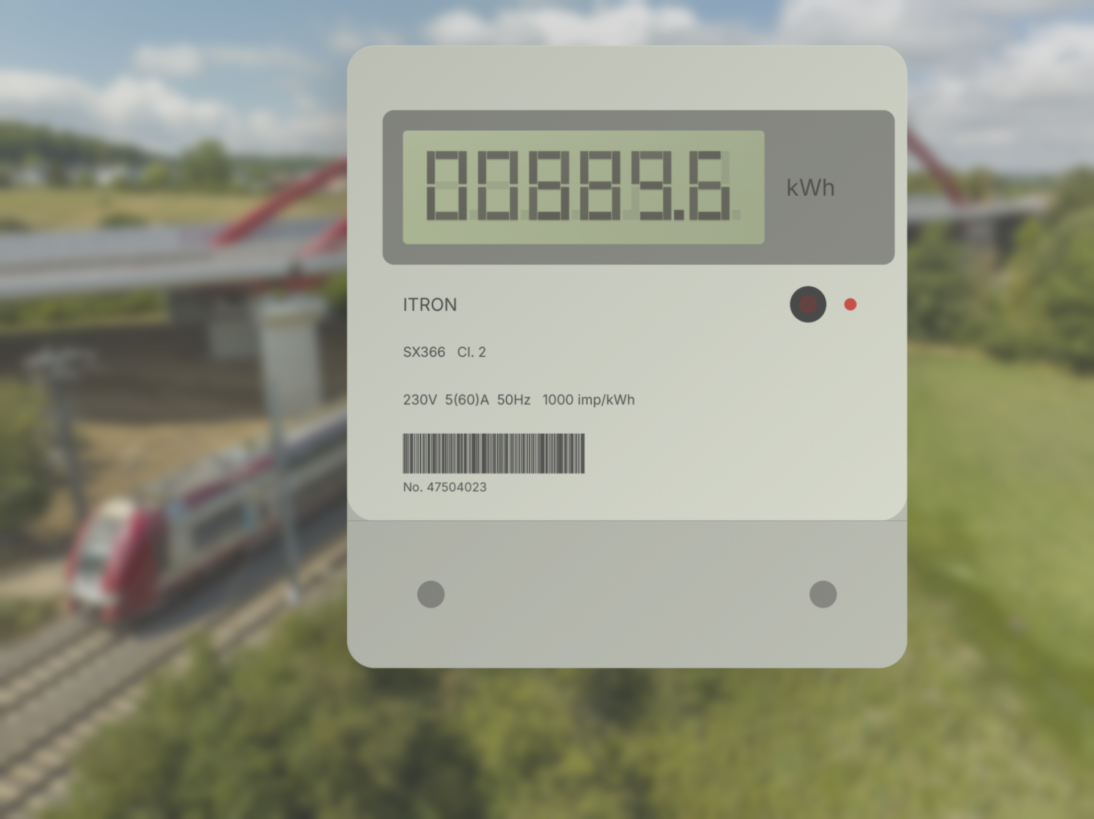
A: kWh 889.6
